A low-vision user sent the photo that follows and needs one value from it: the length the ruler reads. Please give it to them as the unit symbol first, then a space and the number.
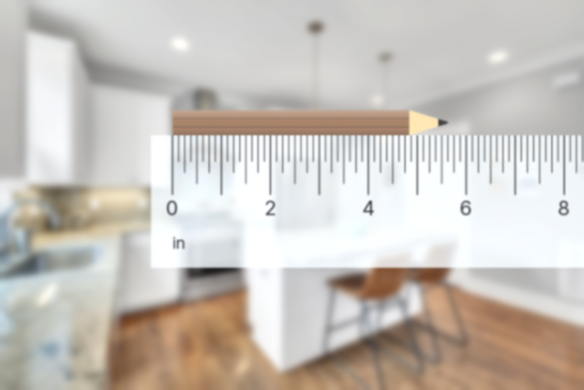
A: in 5.625
